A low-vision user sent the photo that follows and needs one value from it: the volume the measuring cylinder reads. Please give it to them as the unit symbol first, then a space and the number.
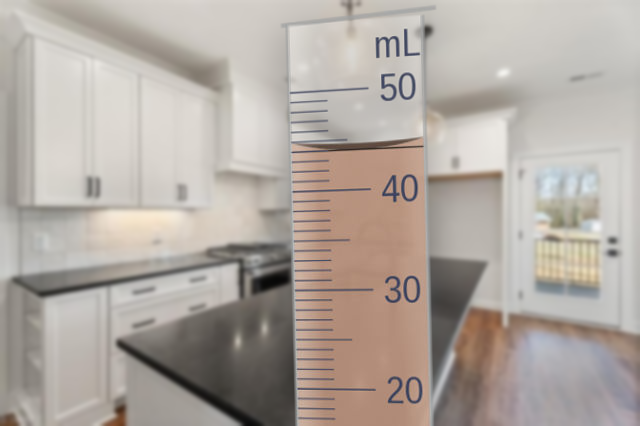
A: mL 44
